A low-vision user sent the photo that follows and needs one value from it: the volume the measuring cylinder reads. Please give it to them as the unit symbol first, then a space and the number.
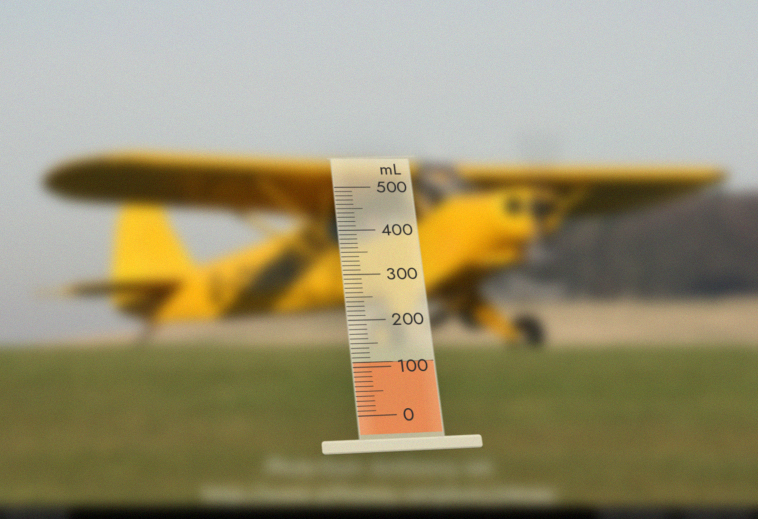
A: mL 110
